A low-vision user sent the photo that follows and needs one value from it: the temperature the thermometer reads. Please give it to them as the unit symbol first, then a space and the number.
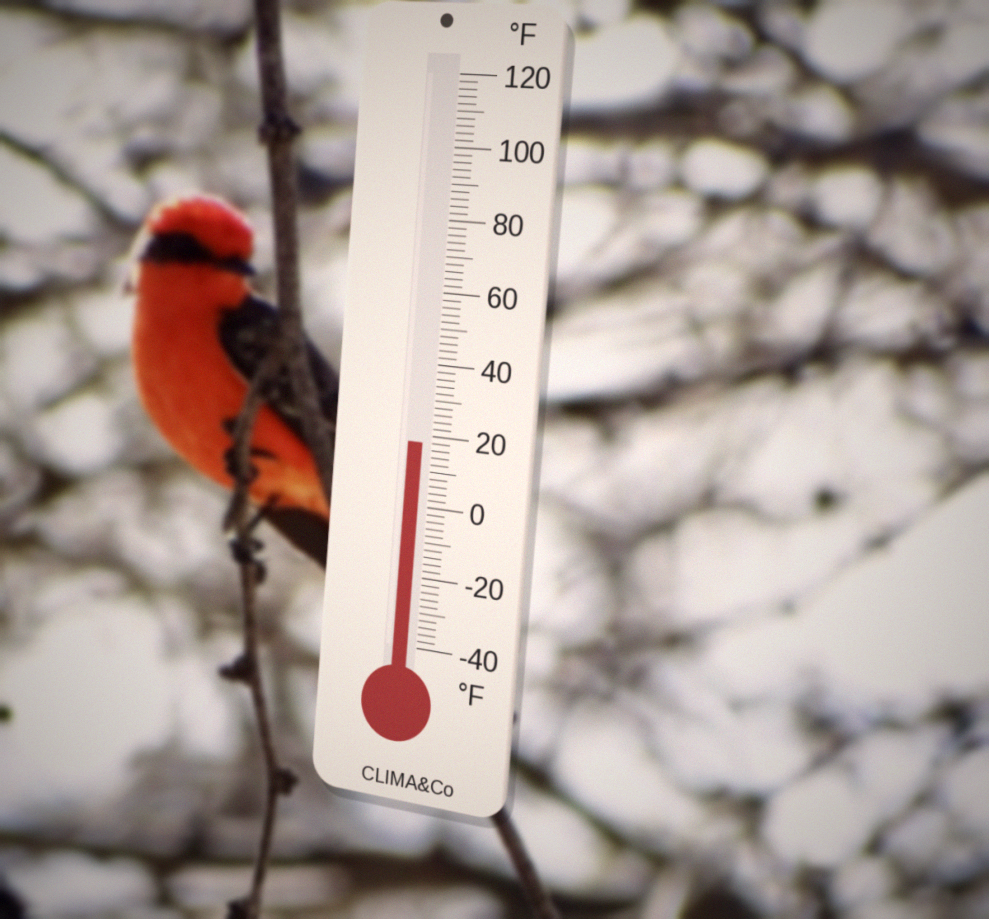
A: °F 18
